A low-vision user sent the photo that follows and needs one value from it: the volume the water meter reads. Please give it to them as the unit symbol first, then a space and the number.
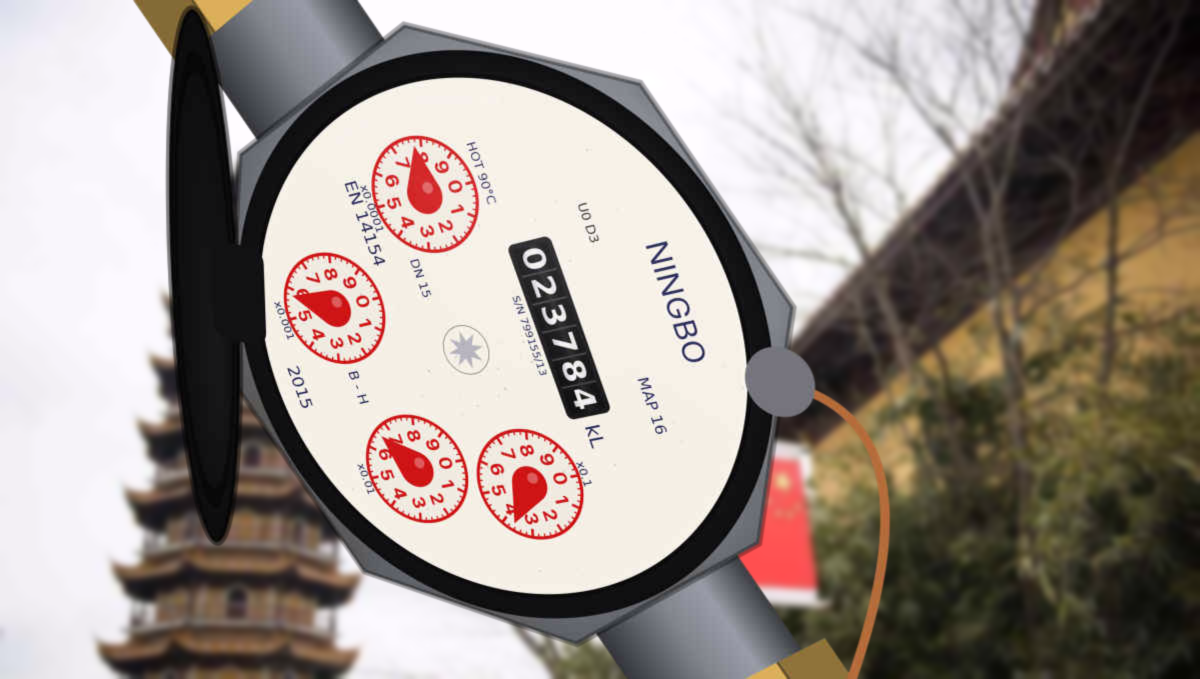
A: kL 23784.3657
